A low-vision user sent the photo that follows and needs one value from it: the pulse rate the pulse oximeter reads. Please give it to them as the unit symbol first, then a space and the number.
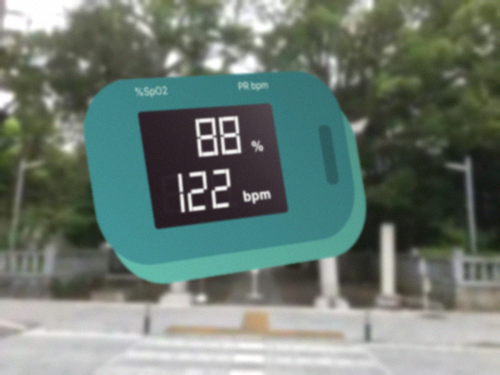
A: bpm 122
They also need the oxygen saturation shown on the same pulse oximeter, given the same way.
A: % 88
